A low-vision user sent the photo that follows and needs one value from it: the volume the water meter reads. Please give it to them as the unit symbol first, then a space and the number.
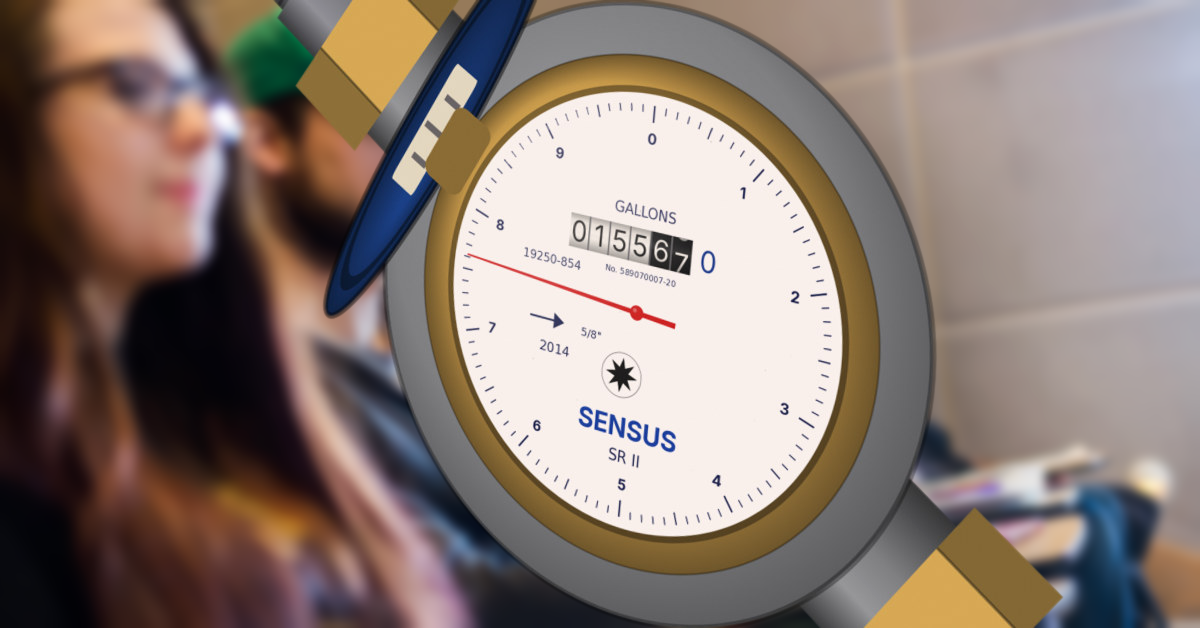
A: gal 155667.6
